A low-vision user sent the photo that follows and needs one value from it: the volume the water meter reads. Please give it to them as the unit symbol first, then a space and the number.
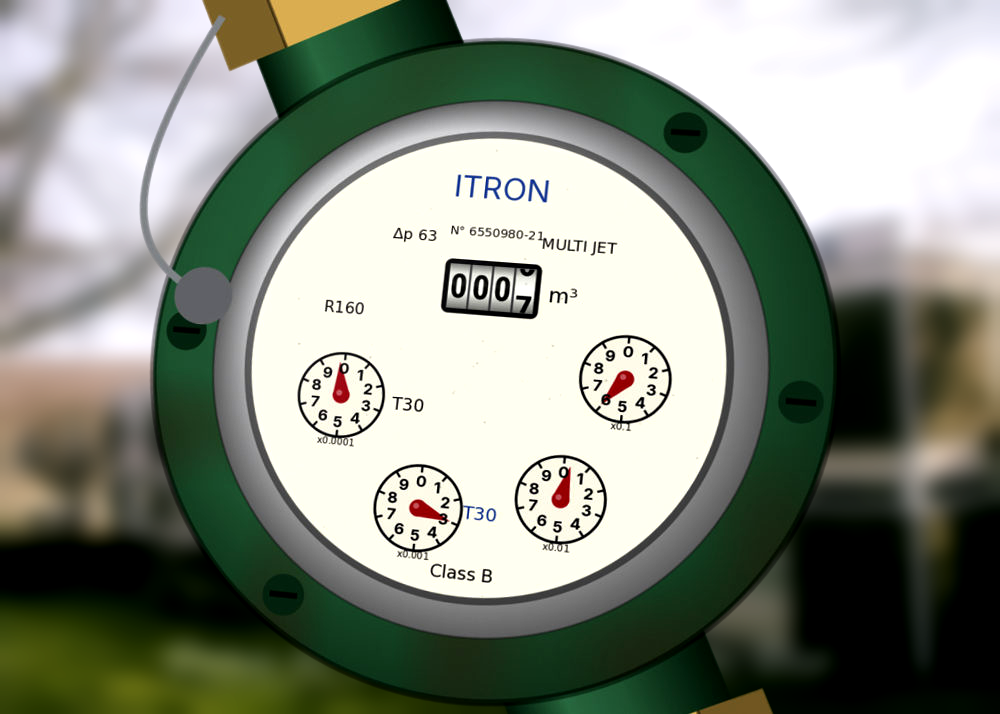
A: m³ 6.6029
